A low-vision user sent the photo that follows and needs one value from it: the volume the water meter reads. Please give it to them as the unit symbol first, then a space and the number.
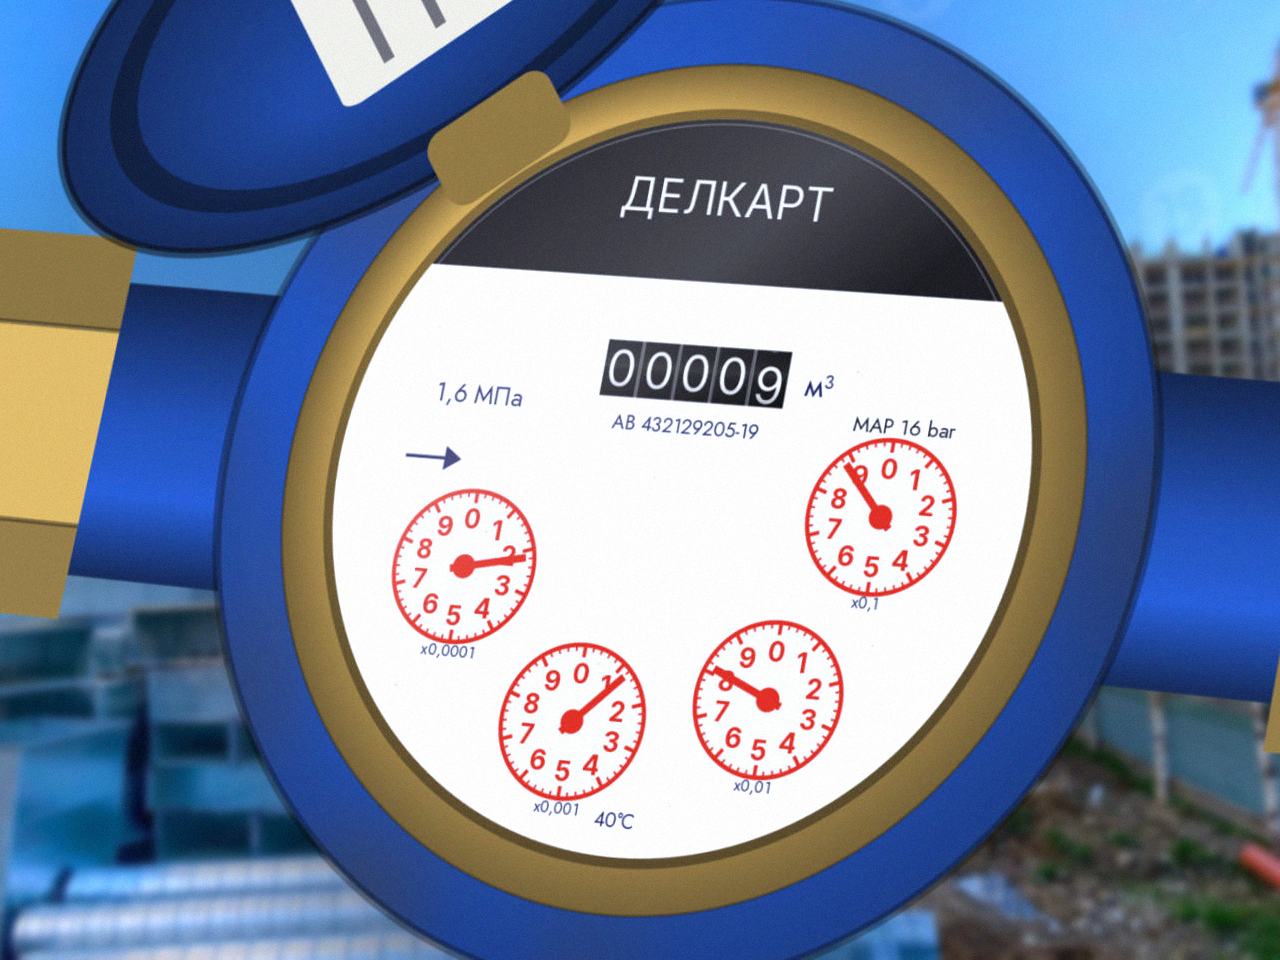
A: m³ 8.8812
